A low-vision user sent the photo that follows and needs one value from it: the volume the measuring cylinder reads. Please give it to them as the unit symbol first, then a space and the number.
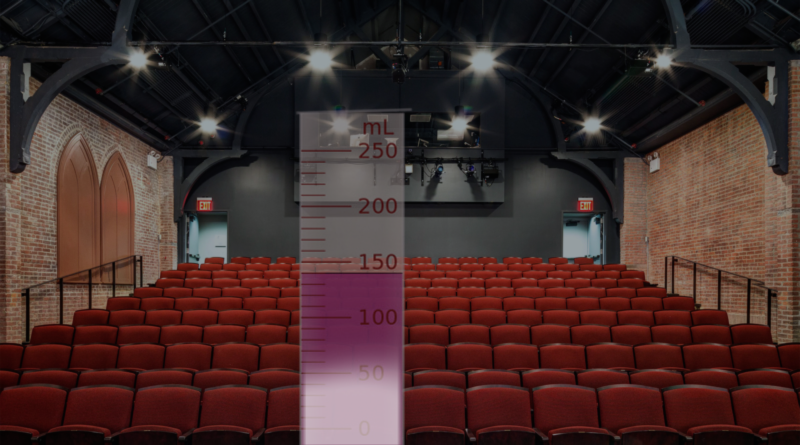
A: mL 140
